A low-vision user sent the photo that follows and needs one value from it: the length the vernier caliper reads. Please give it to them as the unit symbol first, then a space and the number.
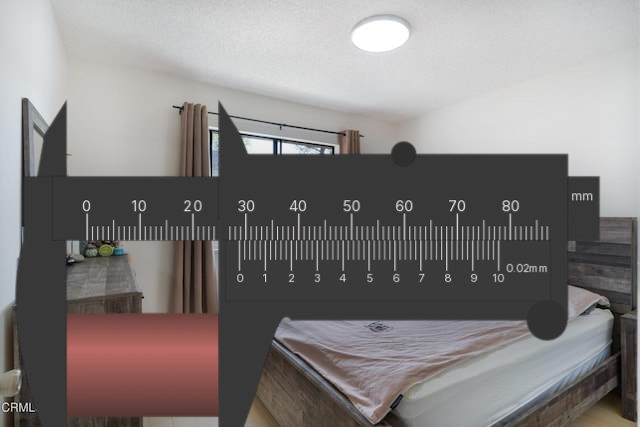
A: mm 28.8
